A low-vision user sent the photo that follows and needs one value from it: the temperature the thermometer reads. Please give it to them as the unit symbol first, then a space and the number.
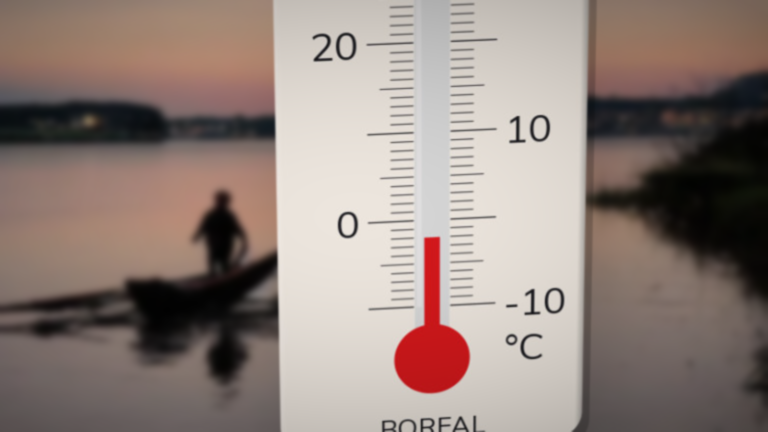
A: °C -2
